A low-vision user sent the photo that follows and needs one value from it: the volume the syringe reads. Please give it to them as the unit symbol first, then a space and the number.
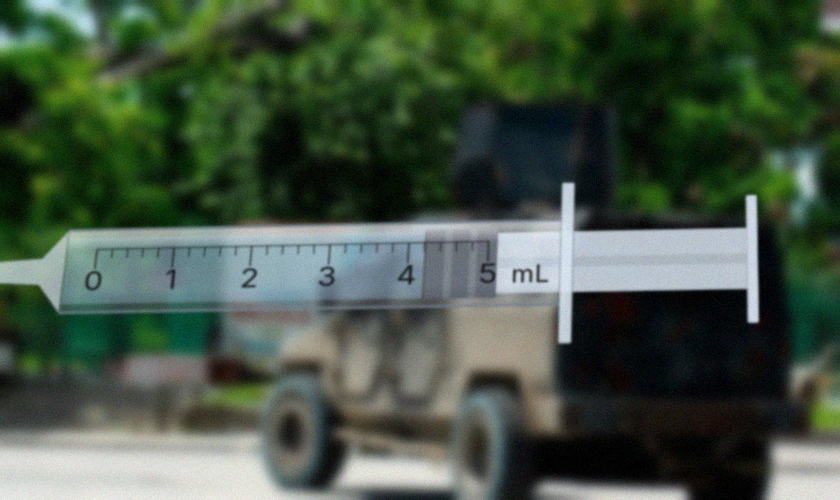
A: mL 4.2
